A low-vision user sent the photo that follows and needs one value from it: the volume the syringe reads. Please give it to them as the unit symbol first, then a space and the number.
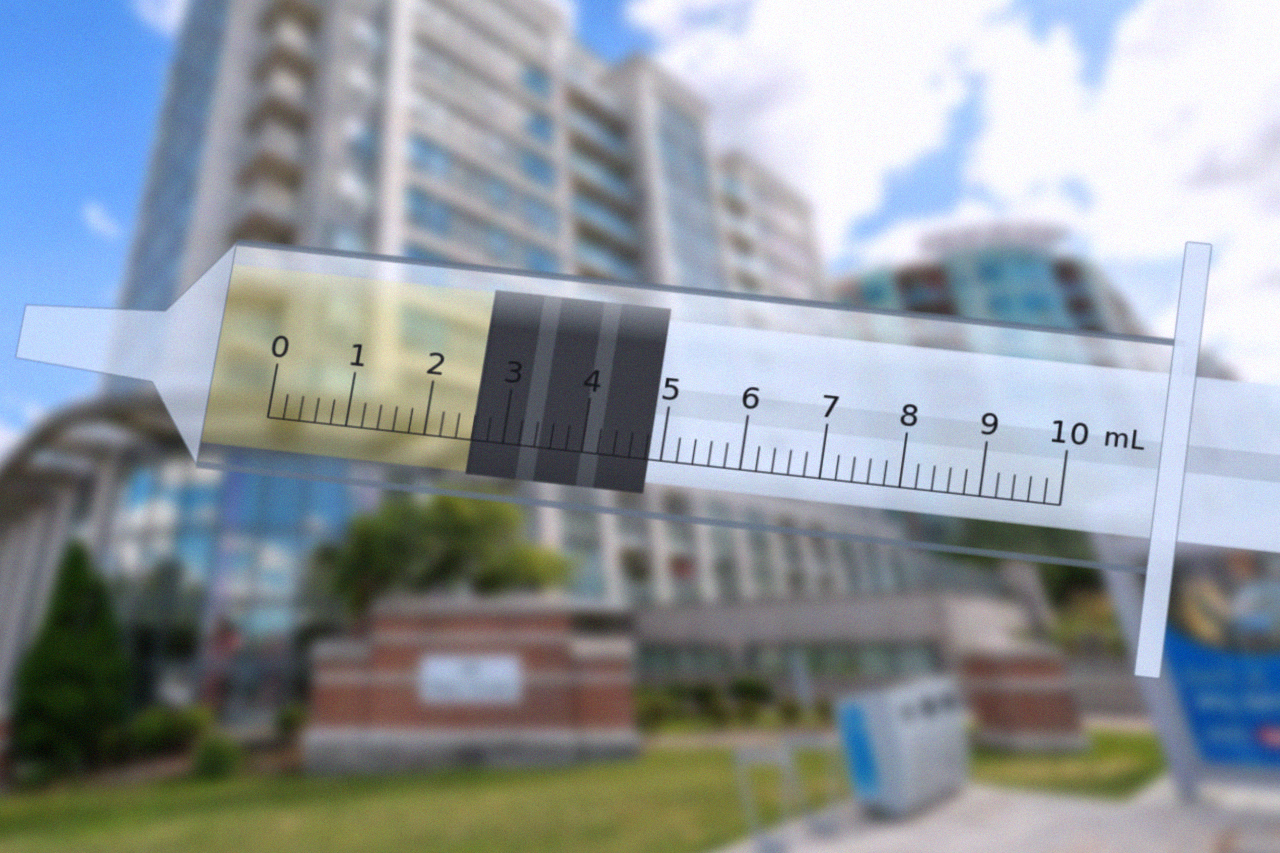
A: mL 2.6
